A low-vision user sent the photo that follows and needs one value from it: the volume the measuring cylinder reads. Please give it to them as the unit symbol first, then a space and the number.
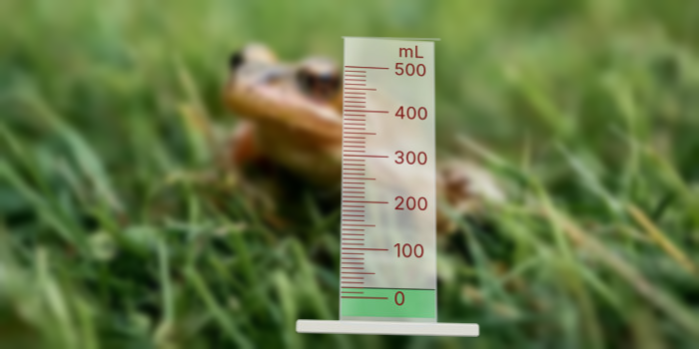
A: mL 20
